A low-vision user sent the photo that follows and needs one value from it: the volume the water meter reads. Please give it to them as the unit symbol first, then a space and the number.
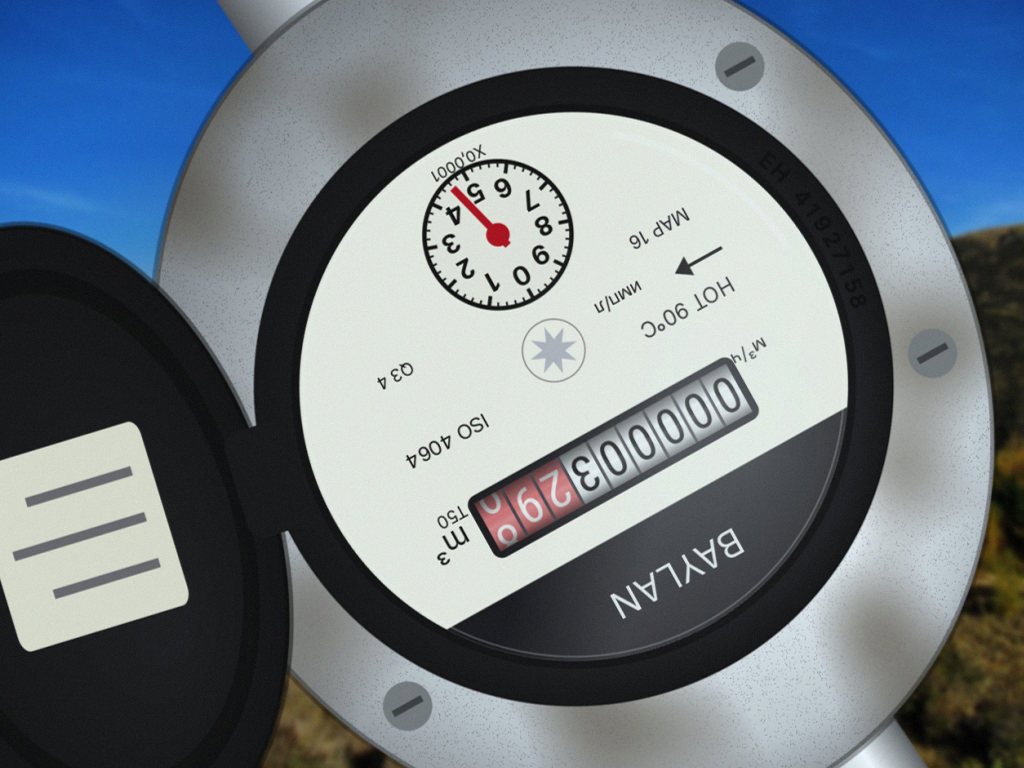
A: m³ 3.2984
